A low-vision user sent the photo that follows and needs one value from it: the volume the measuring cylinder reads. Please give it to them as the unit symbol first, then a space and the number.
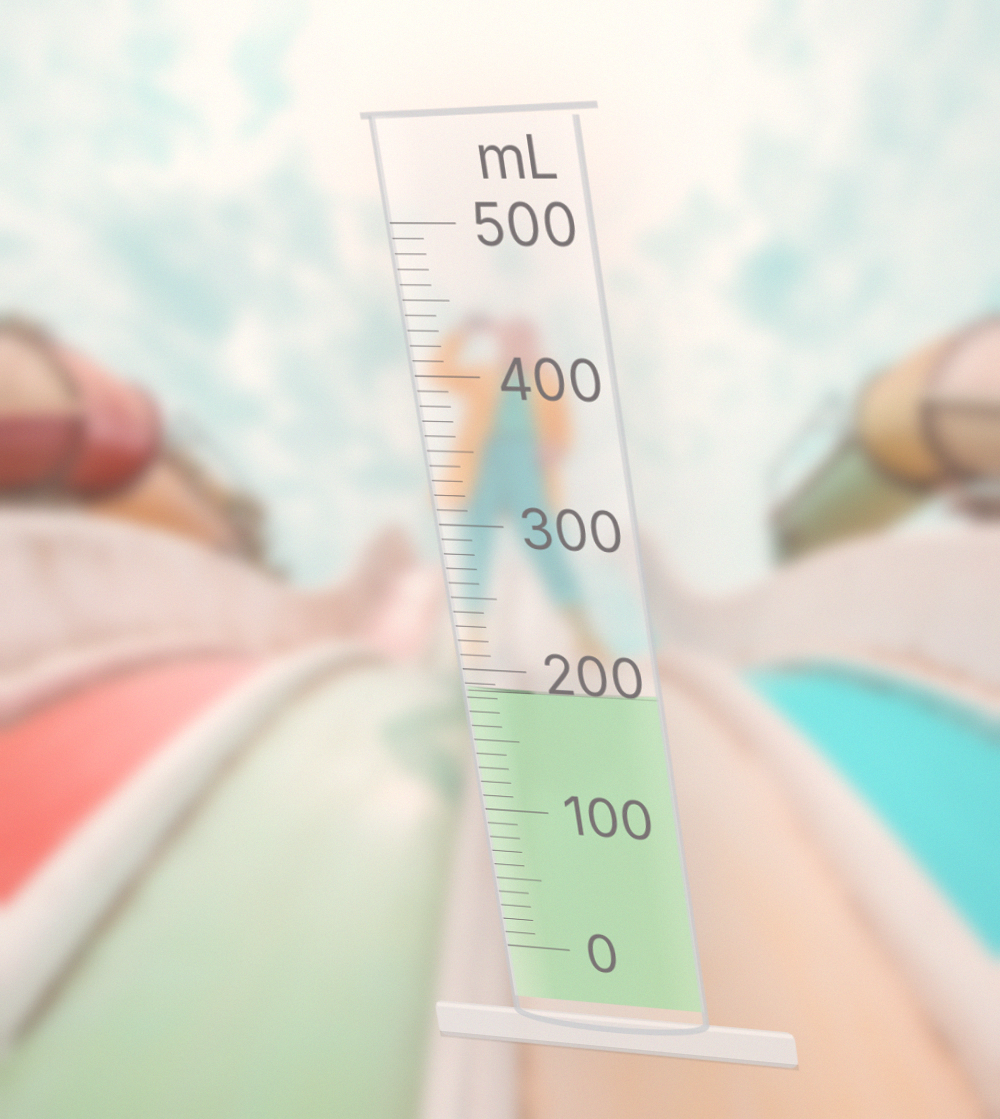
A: mL 185
